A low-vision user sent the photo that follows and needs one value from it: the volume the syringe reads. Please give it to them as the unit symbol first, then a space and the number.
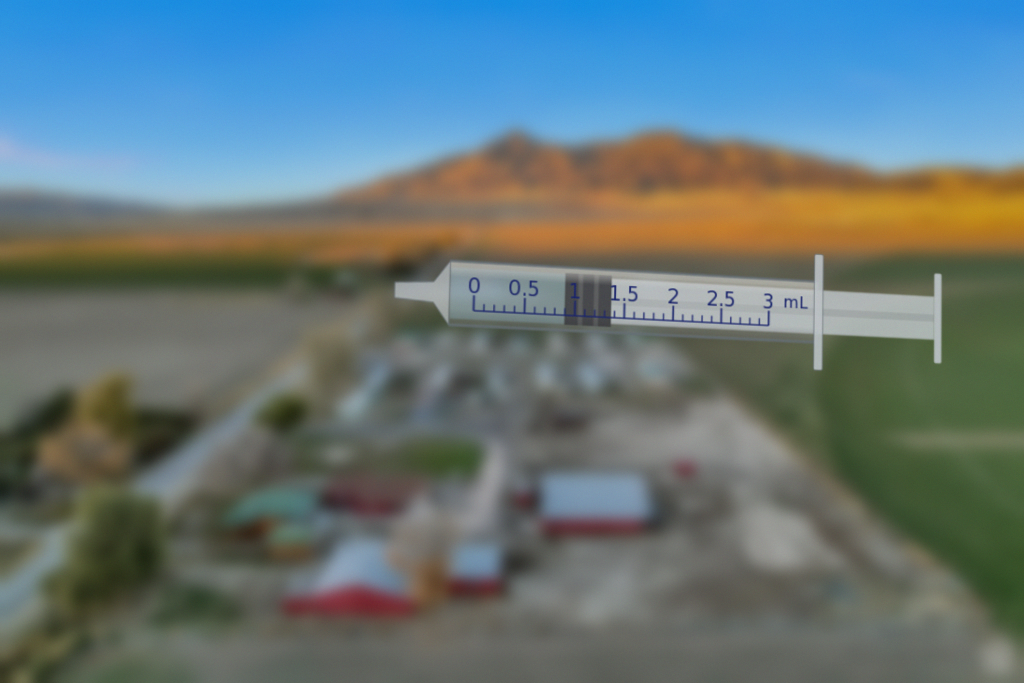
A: mL 0.9
